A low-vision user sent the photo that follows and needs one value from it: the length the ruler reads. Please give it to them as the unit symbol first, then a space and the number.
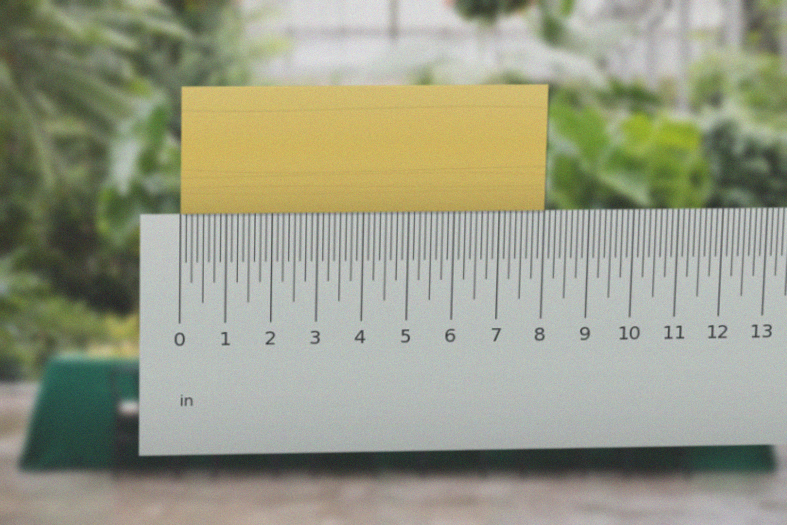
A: in 8
